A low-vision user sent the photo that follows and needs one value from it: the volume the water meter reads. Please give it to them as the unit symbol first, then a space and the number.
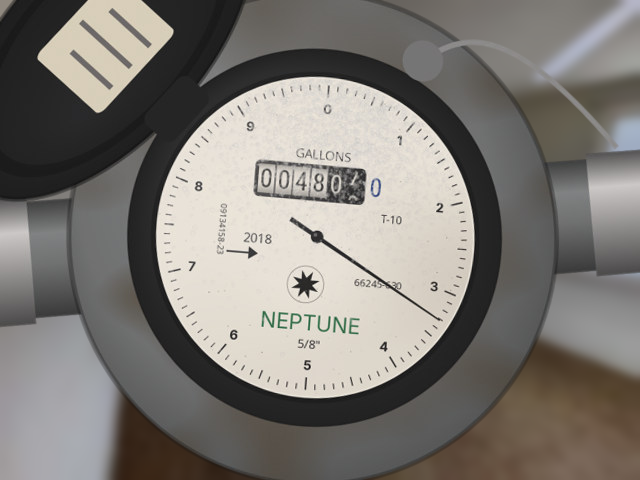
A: gal 48073.3
